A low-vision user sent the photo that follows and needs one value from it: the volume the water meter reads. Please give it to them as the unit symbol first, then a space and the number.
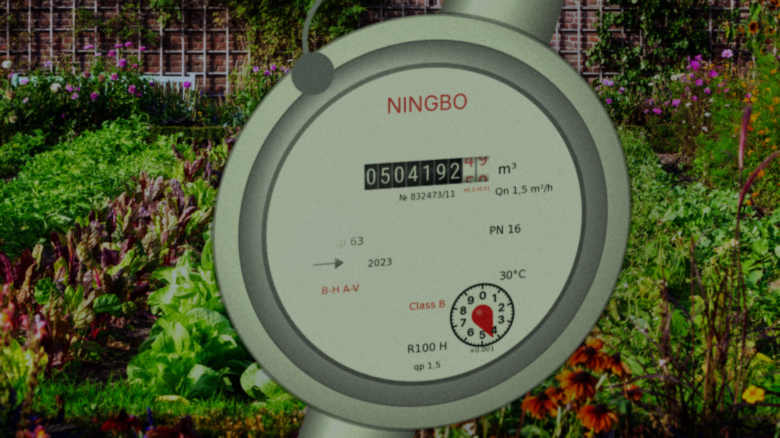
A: m³ 504192.494
